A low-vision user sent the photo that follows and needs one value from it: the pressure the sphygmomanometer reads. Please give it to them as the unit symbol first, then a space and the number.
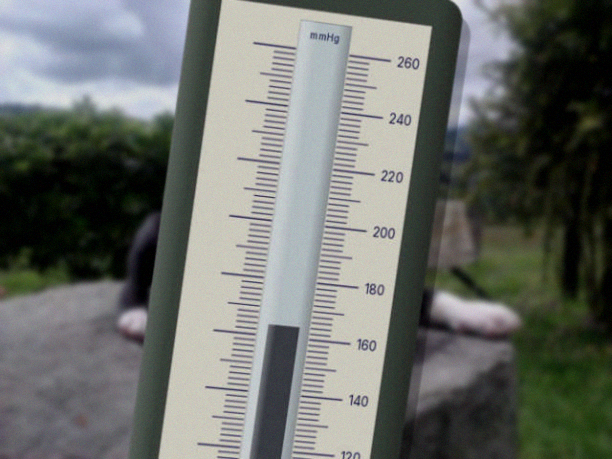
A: mmHg 164
